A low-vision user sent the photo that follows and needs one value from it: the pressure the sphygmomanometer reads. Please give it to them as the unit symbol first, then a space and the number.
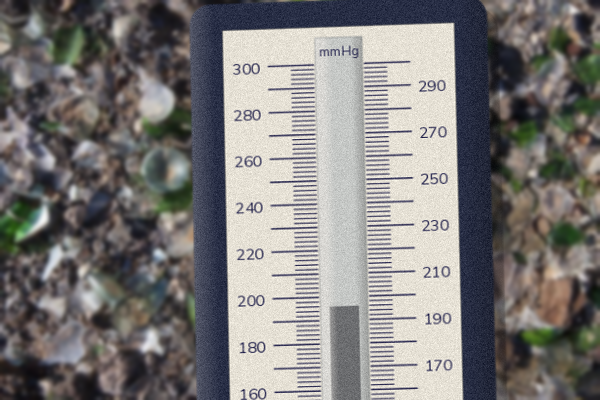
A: mmHg 196
